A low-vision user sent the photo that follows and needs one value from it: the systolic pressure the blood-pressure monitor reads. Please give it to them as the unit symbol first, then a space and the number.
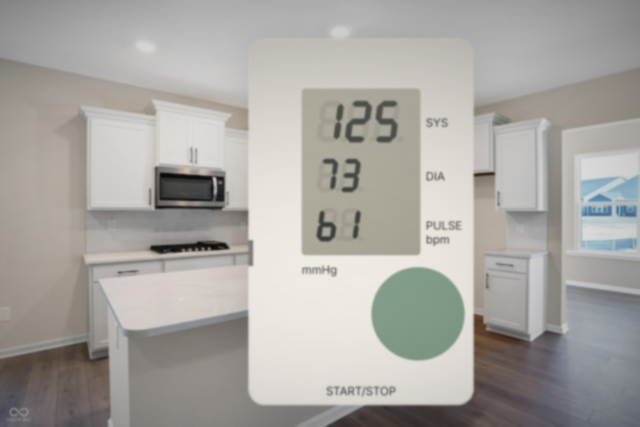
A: mmHg 125
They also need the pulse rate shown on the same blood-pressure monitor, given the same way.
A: bpm 61
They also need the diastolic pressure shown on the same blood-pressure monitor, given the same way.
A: mmHg 73
